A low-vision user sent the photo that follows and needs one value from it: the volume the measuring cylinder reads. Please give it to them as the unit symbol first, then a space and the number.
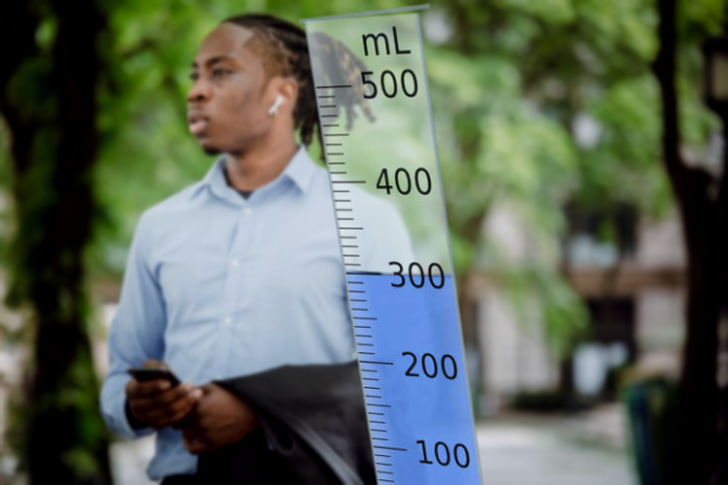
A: mL 300
